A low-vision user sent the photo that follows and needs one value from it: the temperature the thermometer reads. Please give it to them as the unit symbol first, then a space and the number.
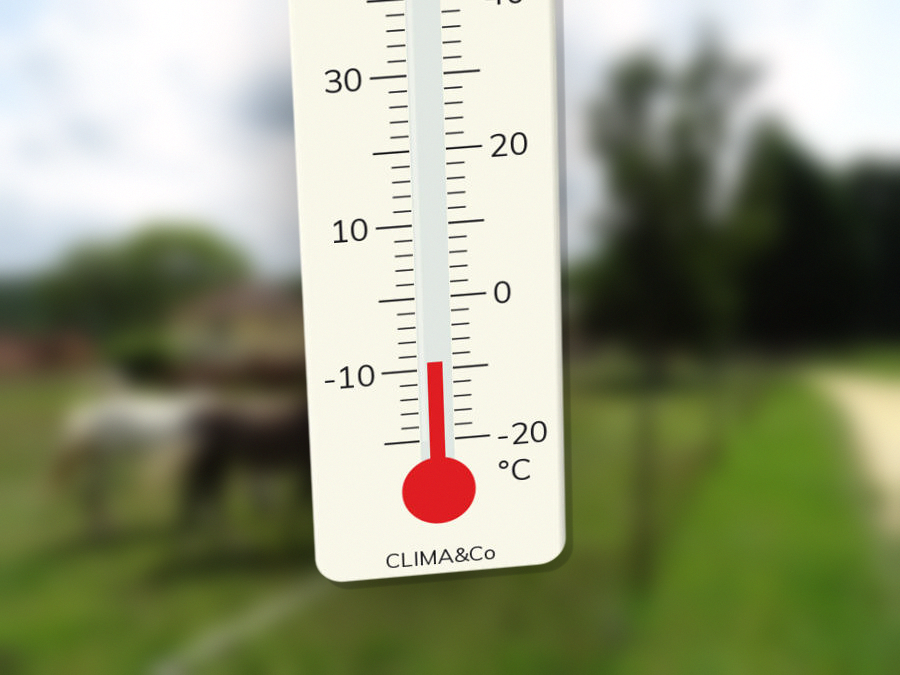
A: °C -9
